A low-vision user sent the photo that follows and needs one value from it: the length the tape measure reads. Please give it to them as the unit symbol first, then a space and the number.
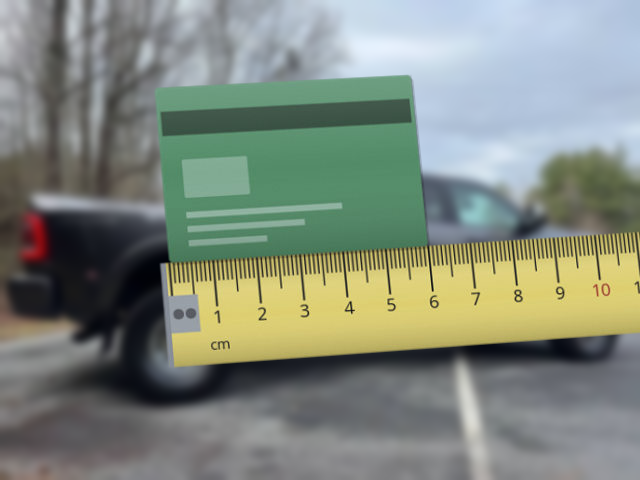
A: cm 6
